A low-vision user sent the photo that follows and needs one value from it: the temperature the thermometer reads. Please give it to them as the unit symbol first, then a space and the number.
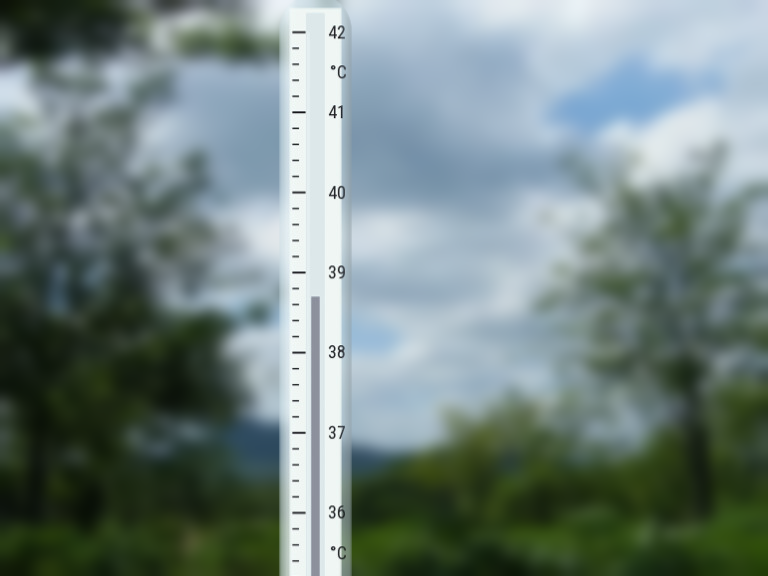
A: °C 38.7
